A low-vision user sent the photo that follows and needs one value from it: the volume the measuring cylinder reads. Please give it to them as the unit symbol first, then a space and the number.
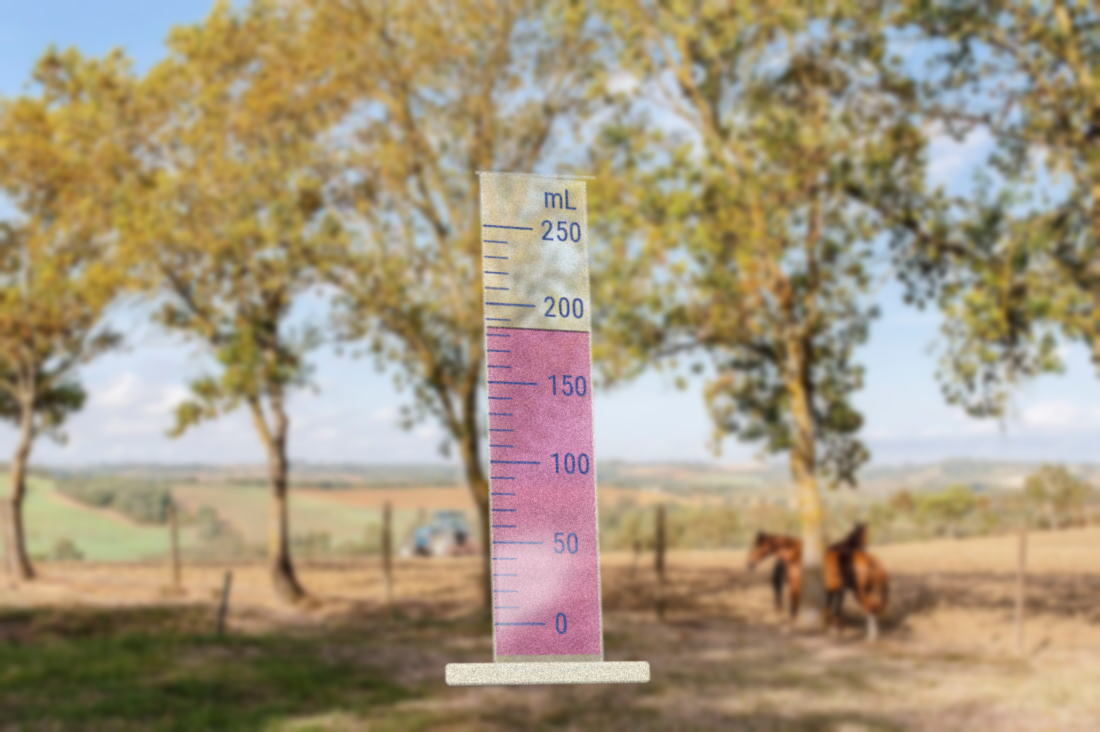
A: mL 185
